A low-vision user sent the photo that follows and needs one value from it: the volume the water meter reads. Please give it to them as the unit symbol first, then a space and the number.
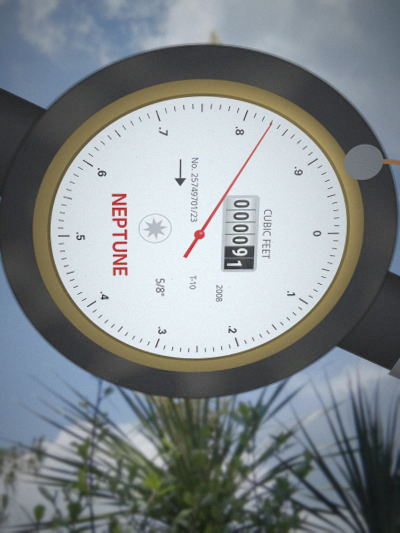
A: ft³ 90.83
